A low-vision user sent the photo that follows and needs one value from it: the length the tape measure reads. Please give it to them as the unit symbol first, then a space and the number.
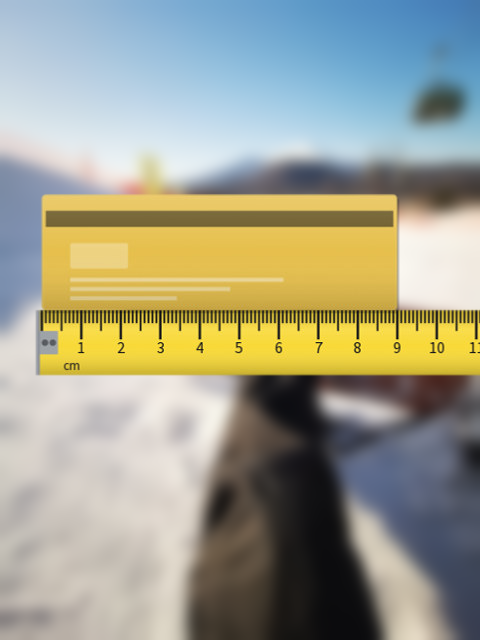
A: cm 9
